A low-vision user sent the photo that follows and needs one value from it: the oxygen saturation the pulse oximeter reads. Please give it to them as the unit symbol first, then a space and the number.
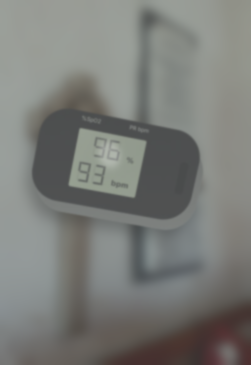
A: % 96
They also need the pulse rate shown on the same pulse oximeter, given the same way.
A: bpm 93
